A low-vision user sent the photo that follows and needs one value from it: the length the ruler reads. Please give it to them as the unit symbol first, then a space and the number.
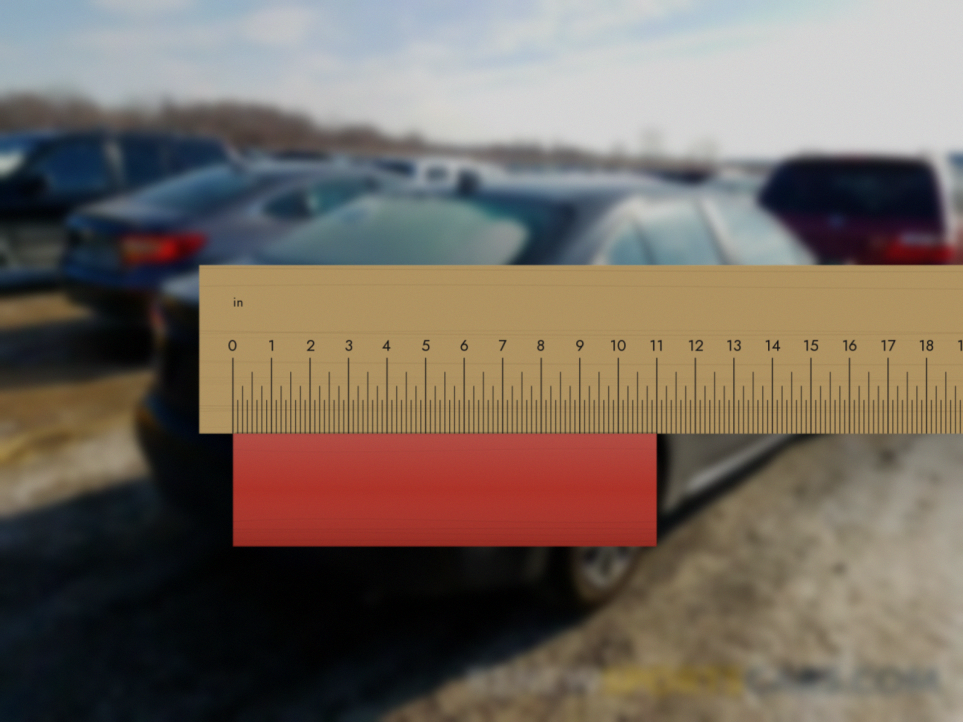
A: in 11
